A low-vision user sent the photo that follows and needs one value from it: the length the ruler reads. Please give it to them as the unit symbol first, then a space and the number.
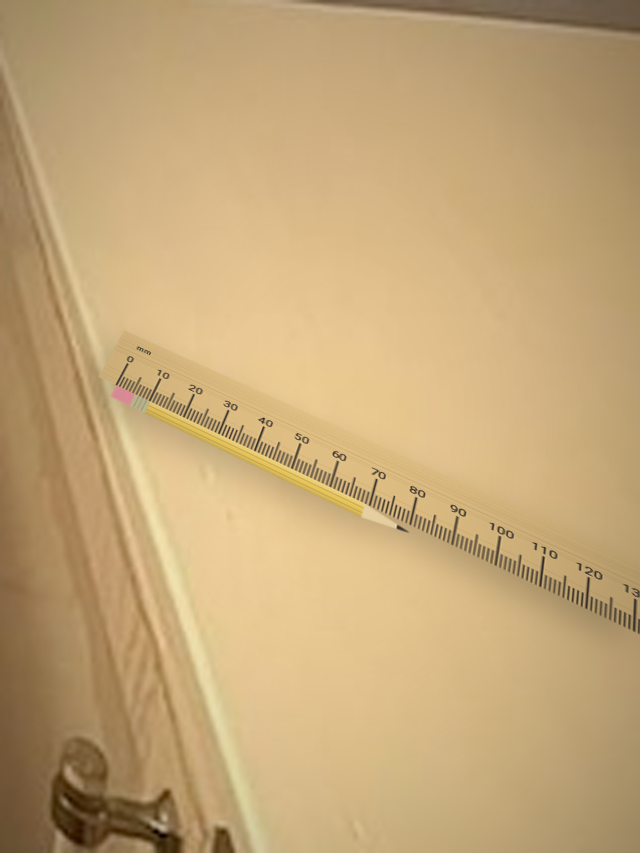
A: mm 80
